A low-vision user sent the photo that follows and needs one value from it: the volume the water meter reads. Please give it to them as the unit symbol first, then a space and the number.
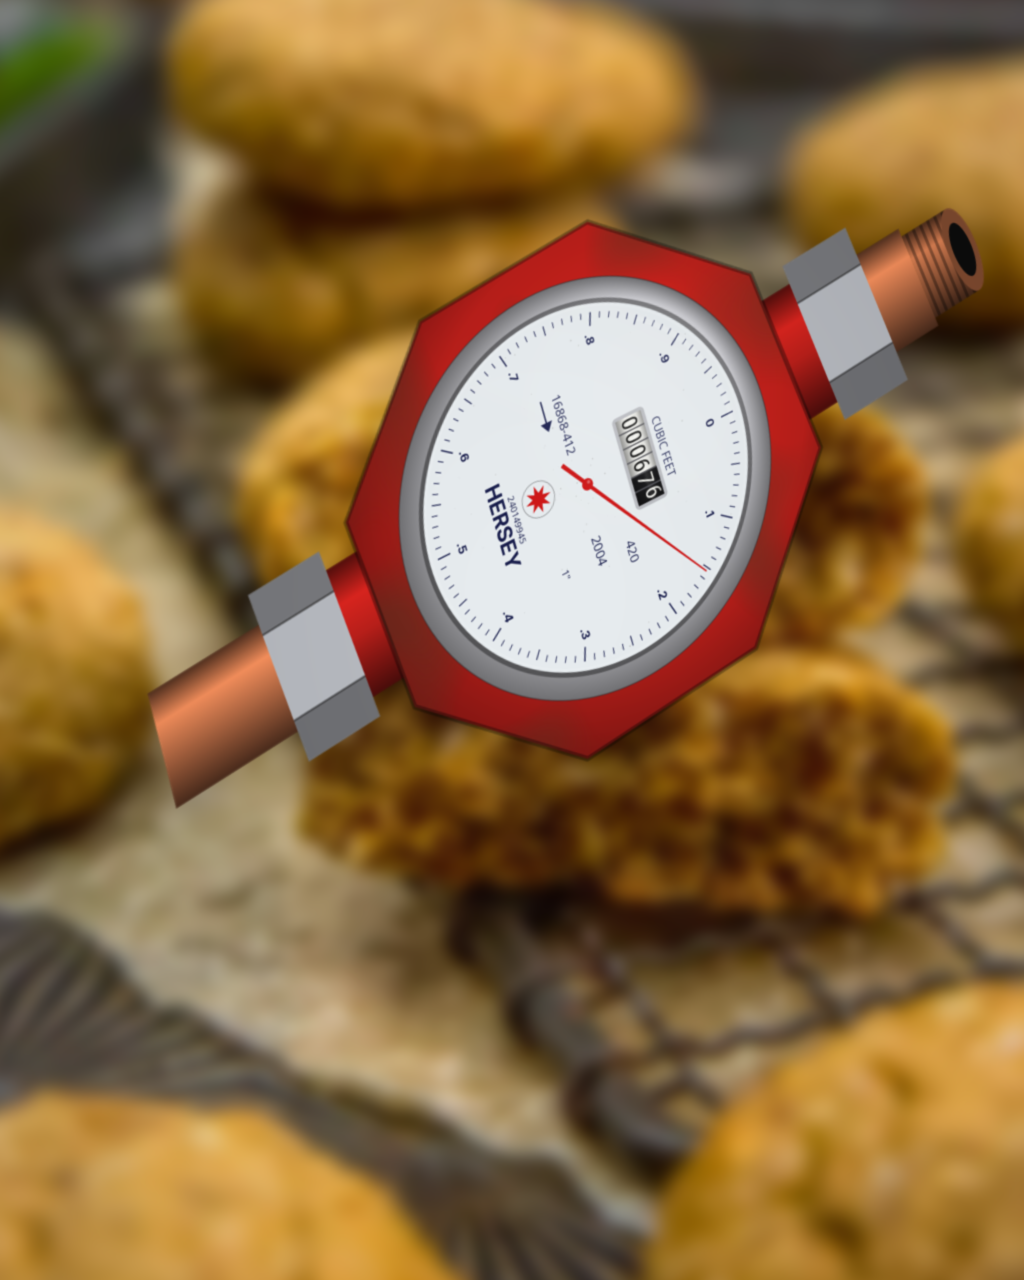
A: ft³ 676.15
